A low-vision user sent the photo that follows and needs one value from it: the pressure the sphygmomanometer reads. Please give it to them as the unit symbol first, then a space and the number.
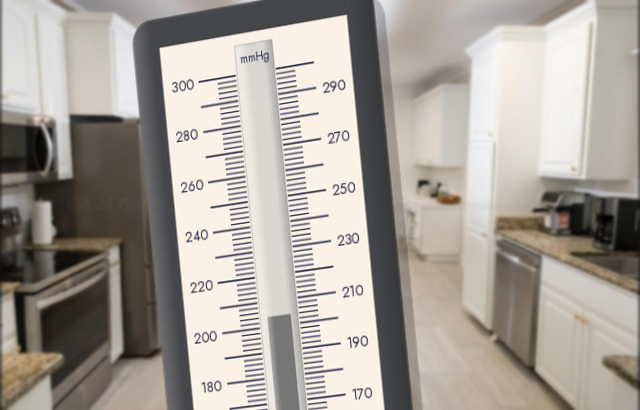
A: mmHg 204
